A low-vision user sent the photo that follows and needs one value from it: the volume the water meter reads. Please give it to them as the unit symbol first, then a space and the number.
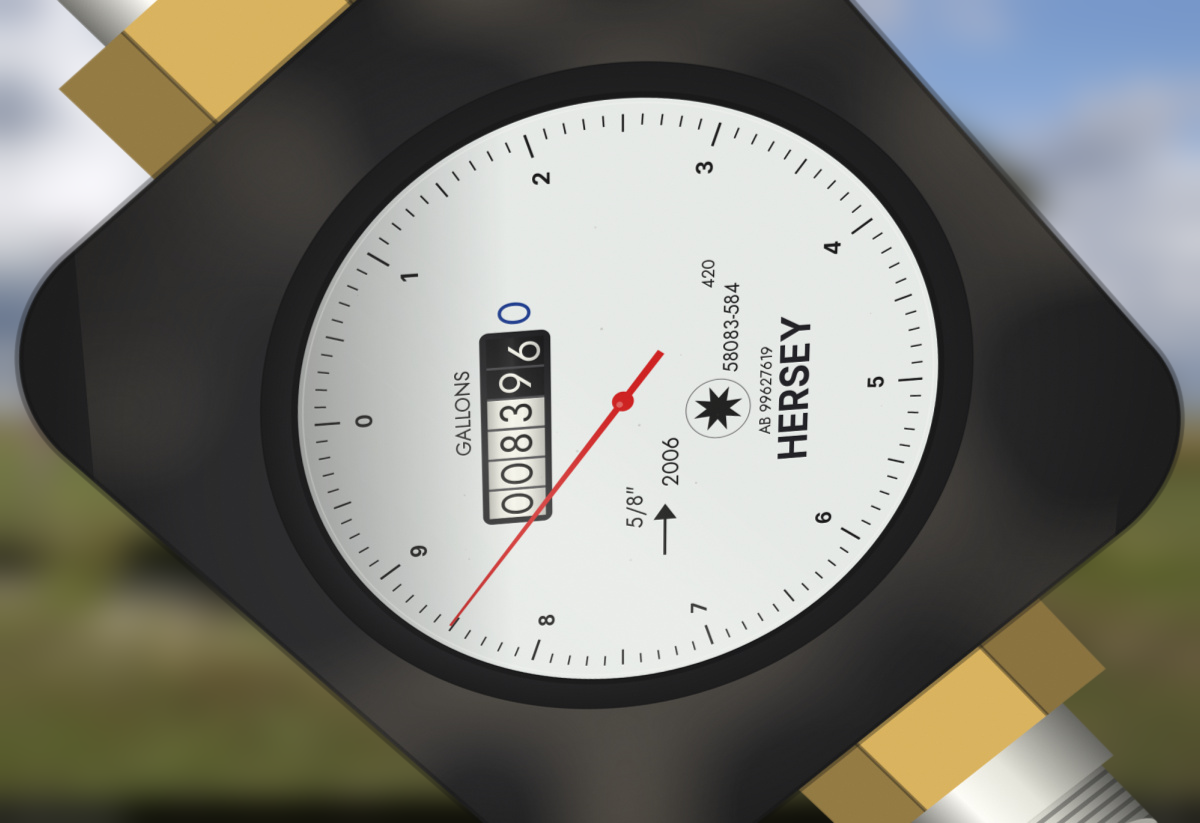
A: gal 83958.5
